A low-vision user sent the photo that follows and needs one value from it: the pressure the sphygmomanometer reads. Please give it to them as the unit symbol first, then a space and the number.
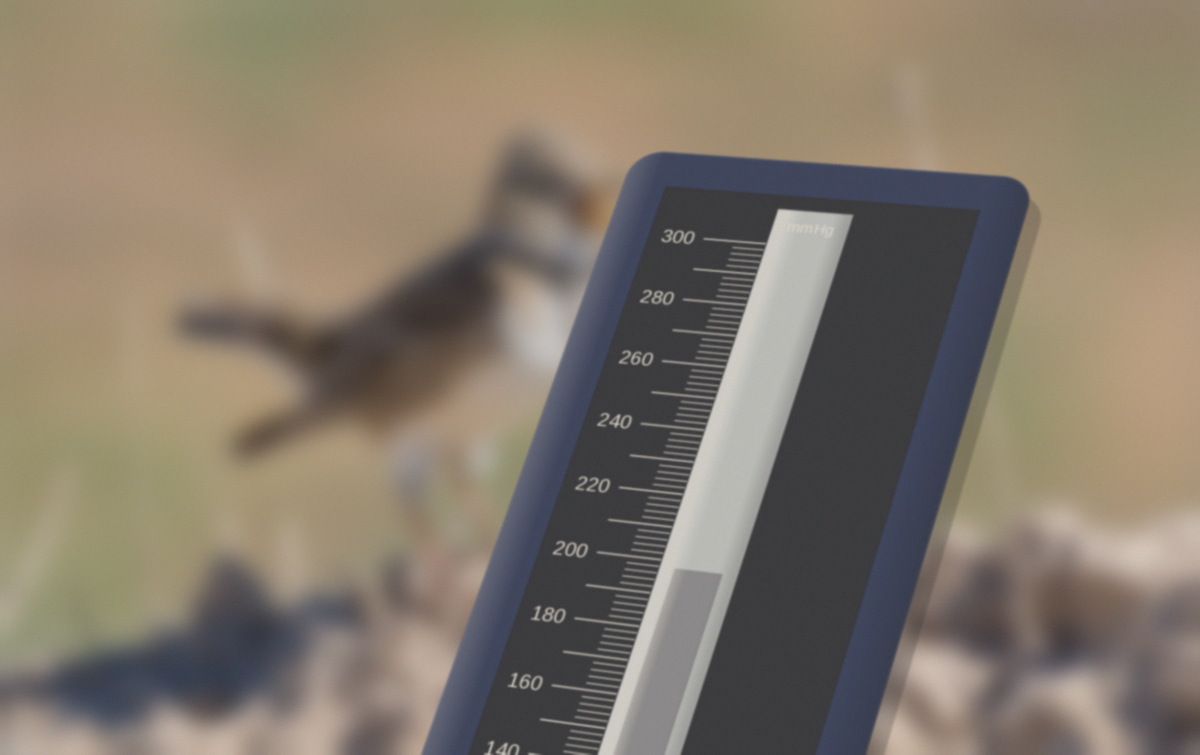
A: mmHg 198
